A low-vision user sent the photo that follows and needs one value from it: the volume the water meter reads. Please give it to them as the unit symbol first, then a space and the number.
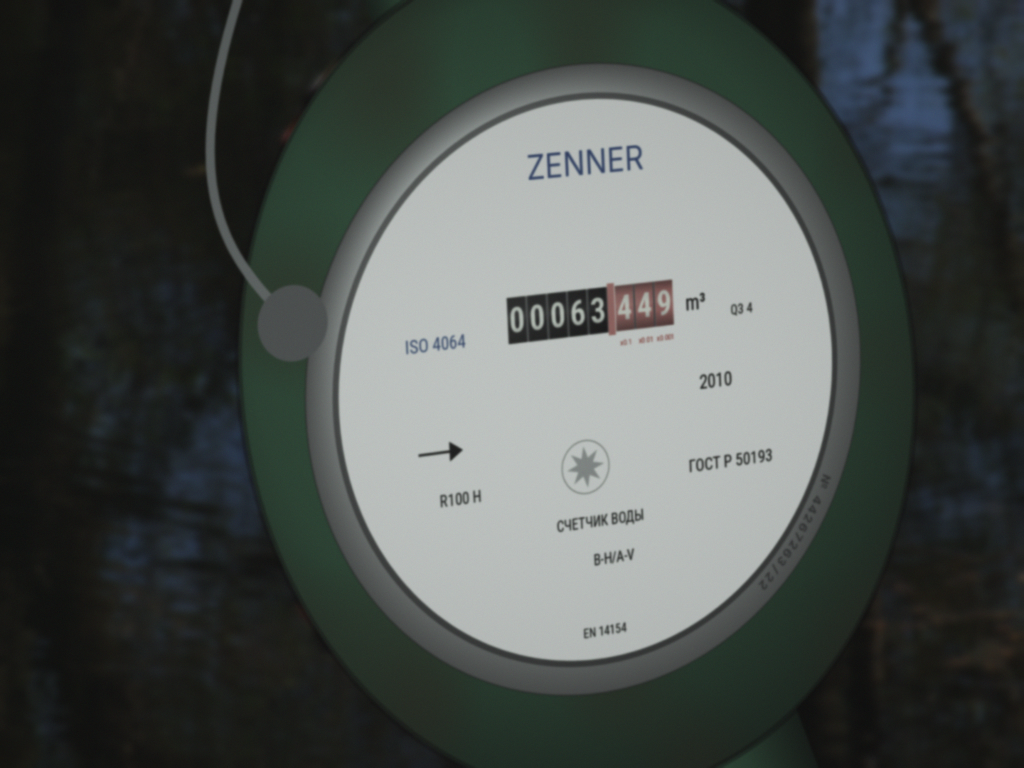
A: m³ 63.449
